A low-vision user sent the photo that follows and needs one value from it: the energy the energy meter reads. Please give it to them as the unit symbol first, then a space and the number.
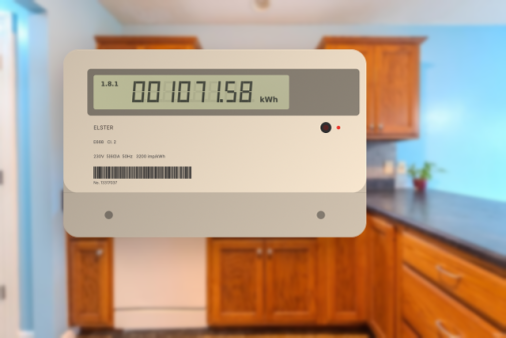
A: kWh 1071.58
